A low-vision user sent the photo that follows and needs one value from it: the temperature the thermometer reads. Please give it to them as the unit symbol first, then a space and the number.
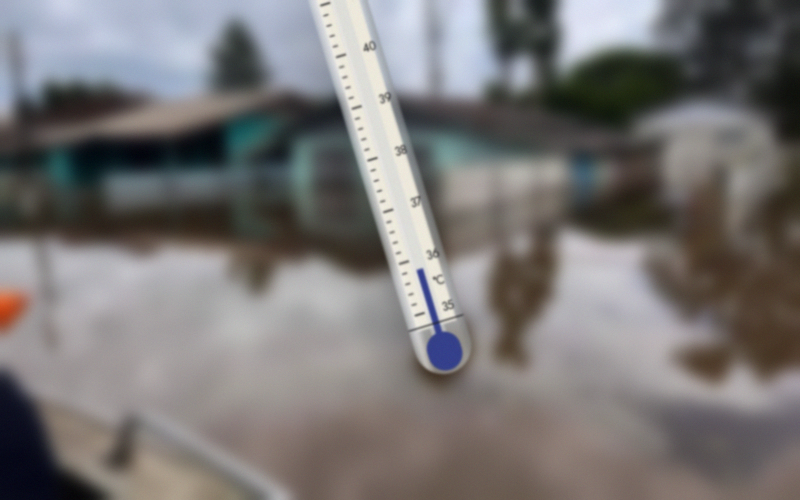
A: °C 35.8
